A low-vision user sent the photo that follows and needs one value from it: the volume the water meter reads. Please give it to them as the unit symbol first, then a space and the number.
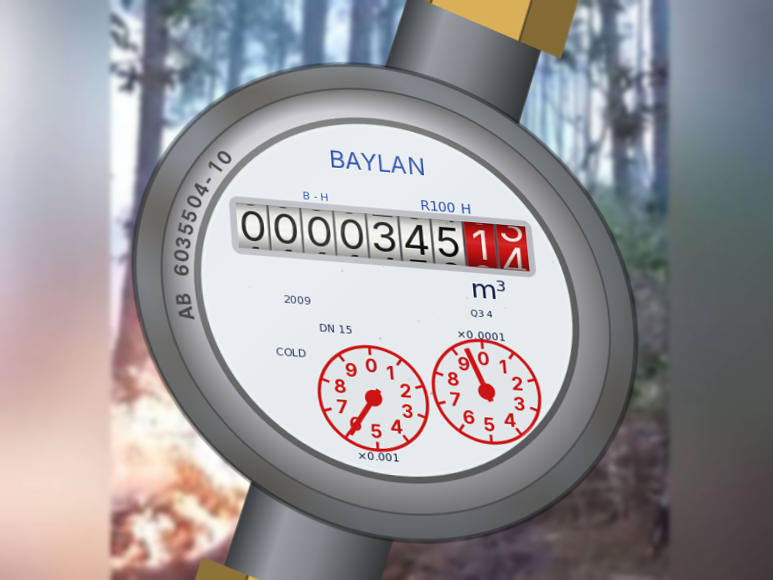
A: m³ 345.1359
